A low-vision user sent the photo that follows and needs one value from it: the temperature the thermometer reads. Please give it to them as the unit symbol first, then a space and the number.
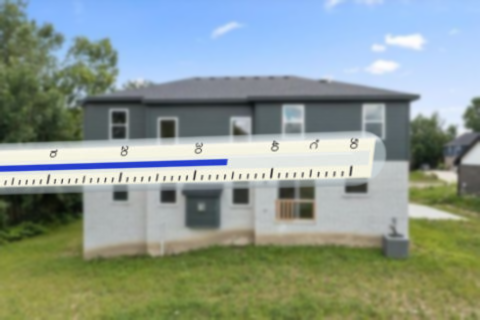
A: °C 34
